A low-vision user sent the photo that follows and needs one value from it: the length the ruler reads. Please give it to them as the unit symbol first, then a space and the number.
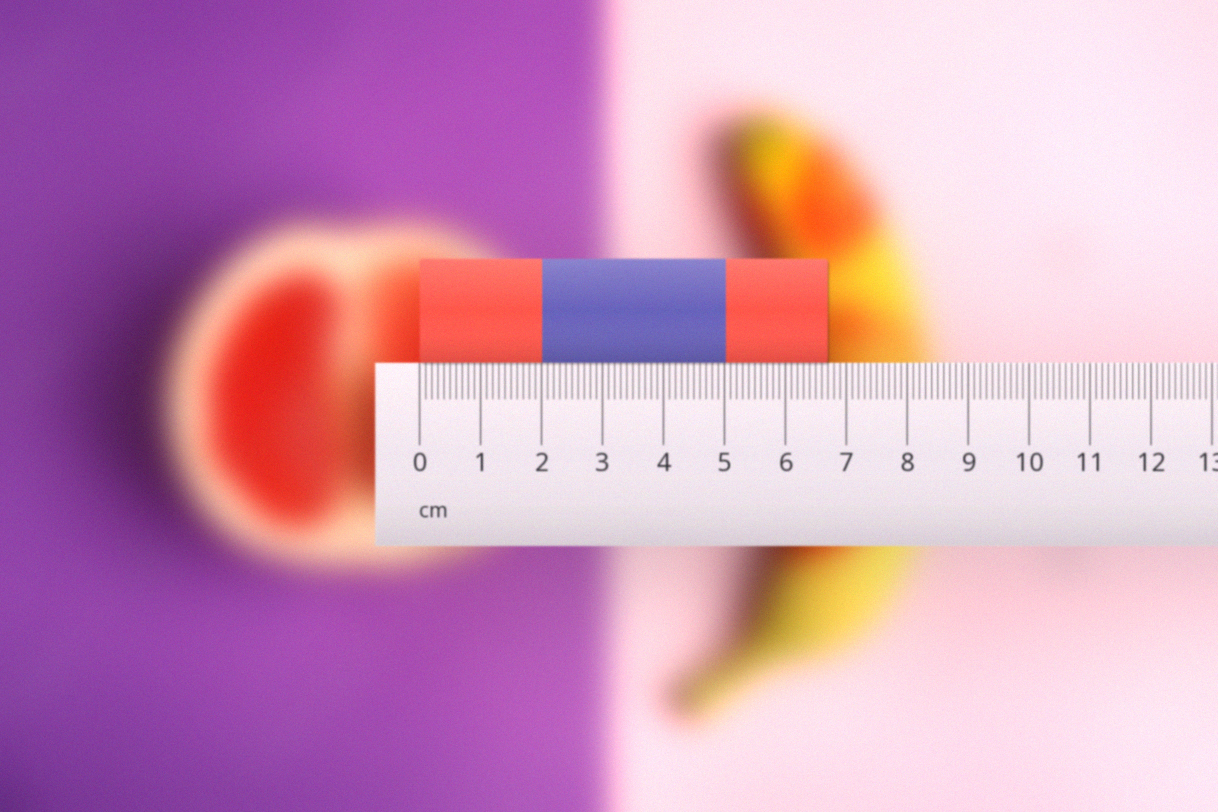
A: cm 6.7
